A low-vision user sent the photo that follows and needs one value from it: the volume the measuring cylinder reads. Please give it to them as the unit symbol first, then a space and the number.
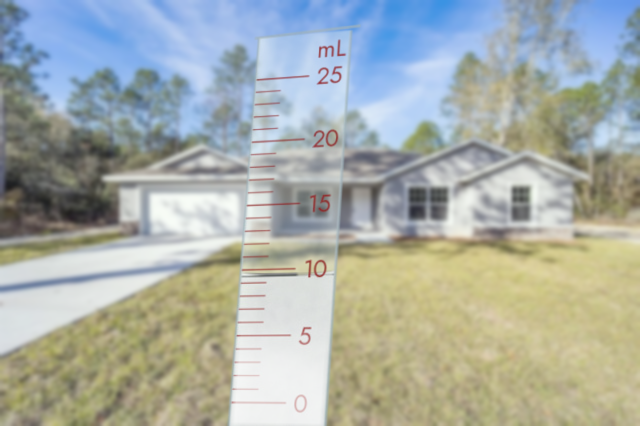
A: mL 9.5
